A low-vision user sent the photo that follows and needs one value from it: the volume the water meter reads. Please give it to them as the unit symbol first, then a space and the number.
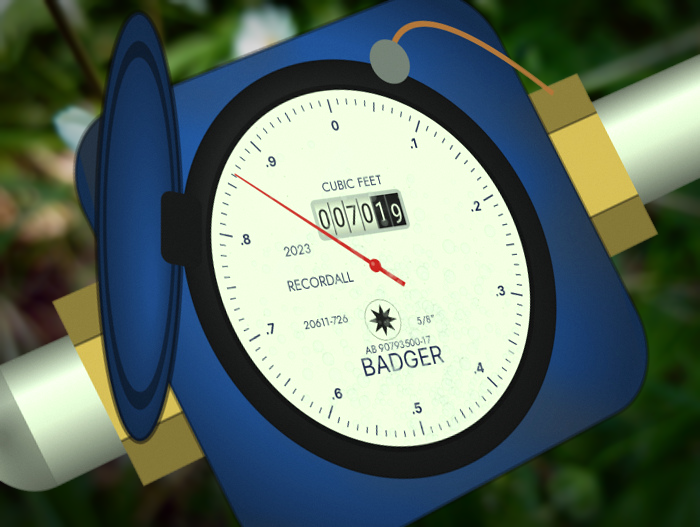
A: ft³ 7018.86
